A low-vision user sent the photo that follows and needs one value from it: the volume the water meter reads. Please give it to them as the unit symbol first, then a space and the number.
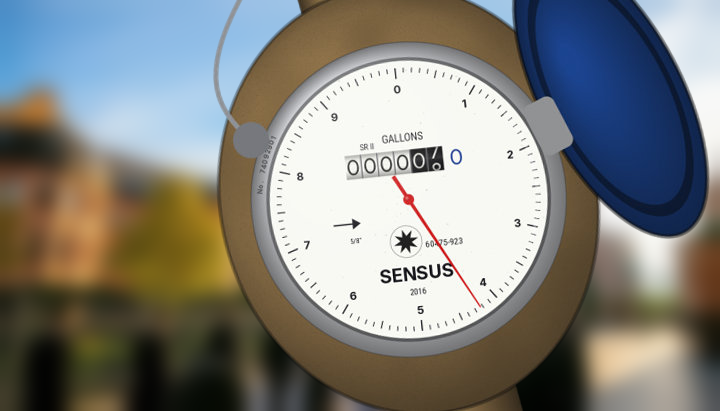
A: gal 74.2
